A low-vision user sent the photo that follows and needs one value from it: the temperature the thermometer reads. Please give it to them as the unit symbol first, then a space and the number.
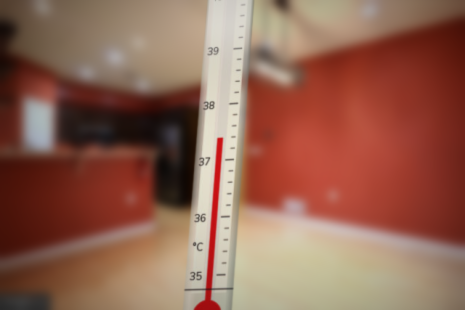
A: °C 37.4
